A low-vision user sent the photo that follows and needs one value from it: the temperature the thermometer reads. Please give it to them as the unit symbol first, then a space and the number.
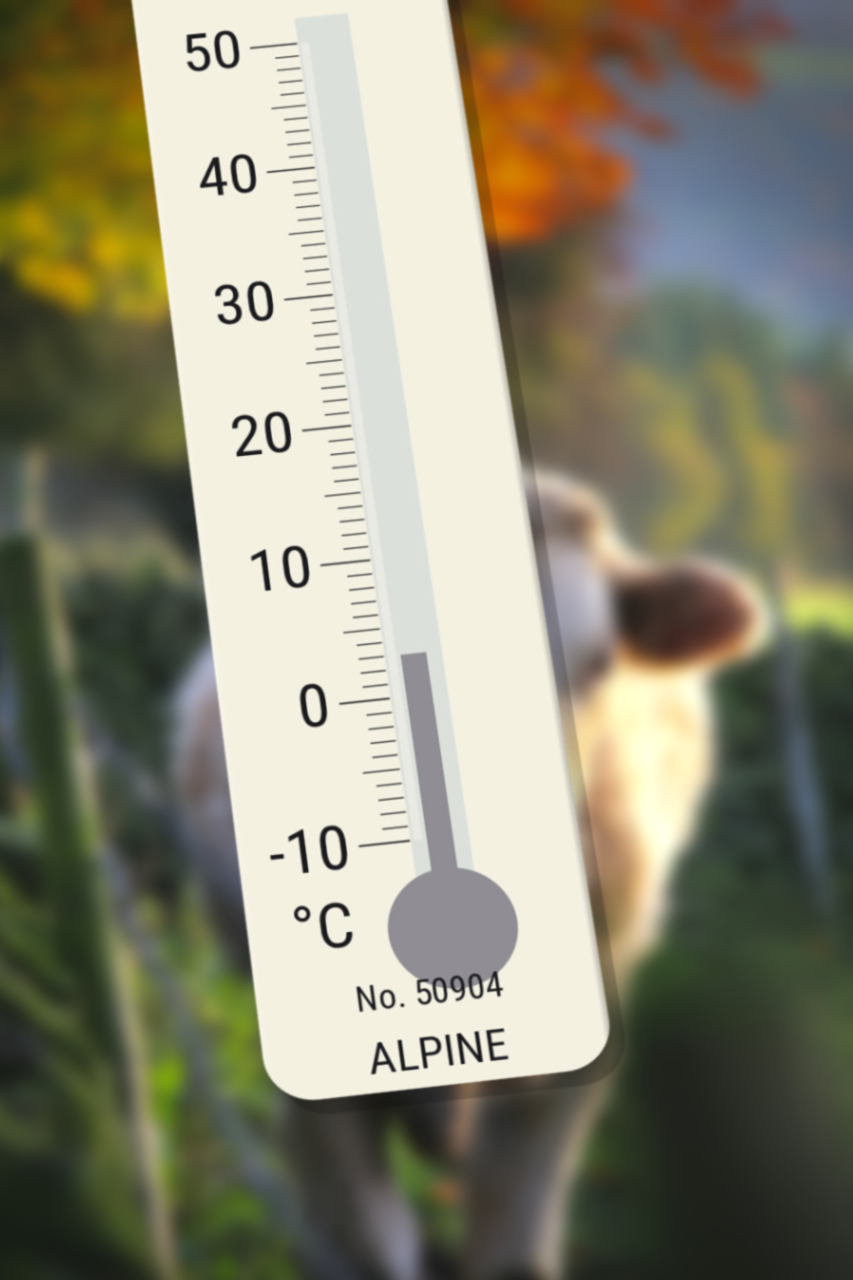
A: °C 3
